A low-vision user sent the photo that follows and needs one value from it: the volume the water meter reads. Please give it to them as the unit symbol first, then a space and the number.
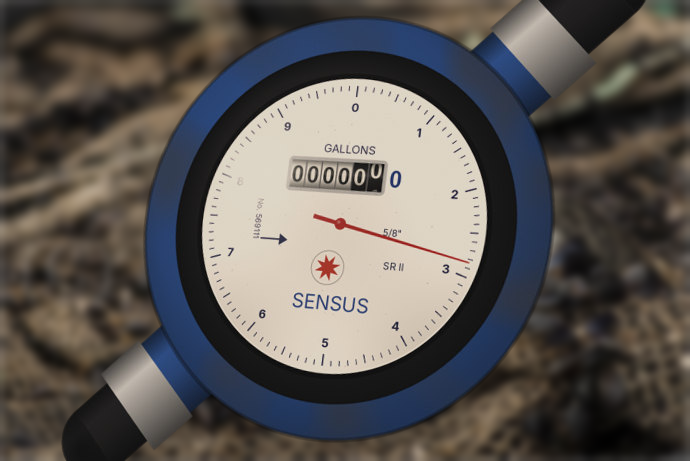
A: gal 2.8
